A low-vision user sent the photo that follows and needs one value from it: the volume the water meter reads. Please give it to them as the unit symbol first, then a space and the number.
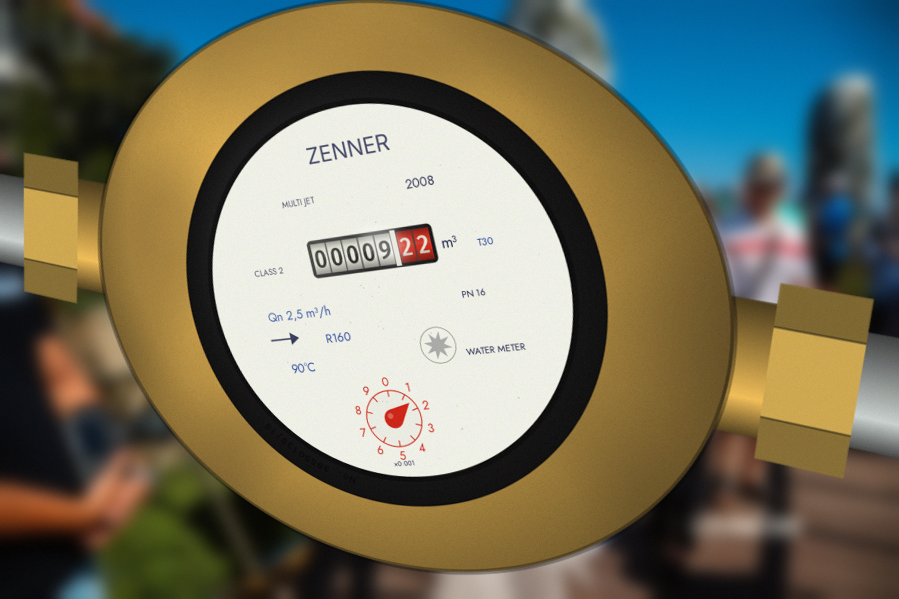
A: m³ 9.221
